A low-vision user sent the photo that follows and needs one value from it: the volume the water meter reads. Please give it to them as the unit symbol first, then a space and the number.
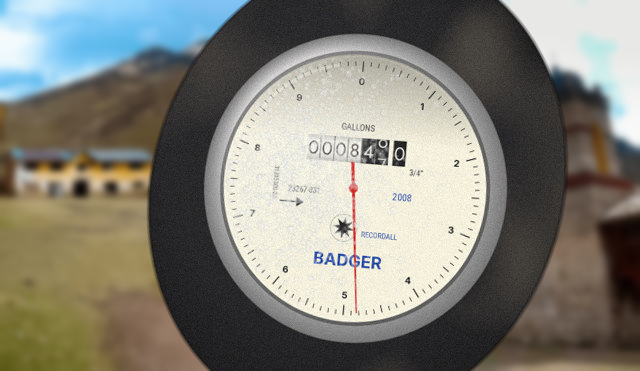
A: gal 8464.8
